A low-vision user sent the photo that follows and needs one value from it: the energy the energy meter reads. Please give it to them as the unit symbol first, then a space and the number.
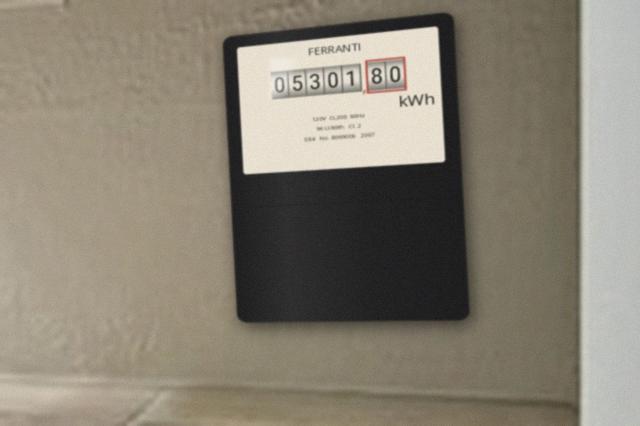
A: kWh 5301.80
